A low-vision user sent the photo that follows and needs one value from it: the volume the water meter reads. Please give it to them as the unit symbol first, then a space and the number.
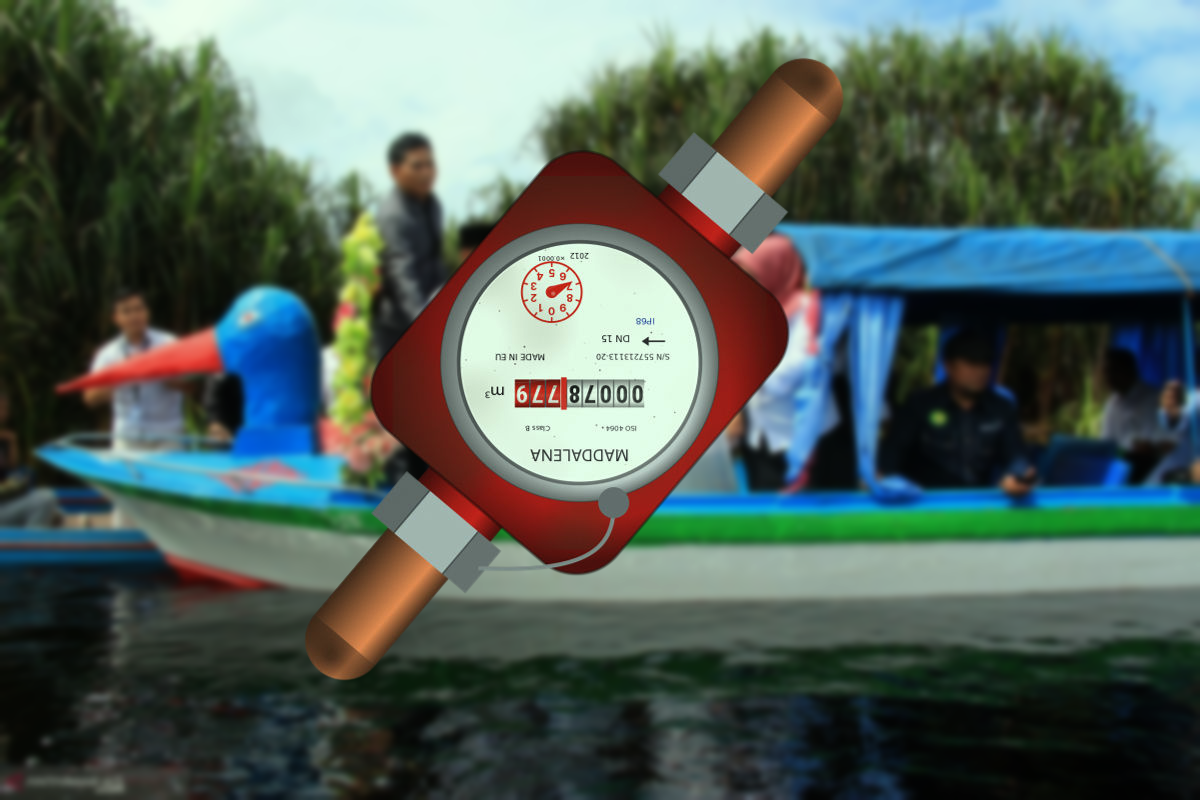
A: m³ 78.7796
